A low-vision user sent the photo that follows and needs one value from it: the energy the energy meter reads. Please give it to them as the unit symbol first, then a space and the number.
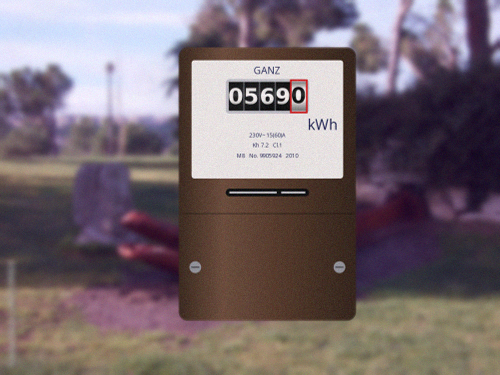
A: kWh 569.0
